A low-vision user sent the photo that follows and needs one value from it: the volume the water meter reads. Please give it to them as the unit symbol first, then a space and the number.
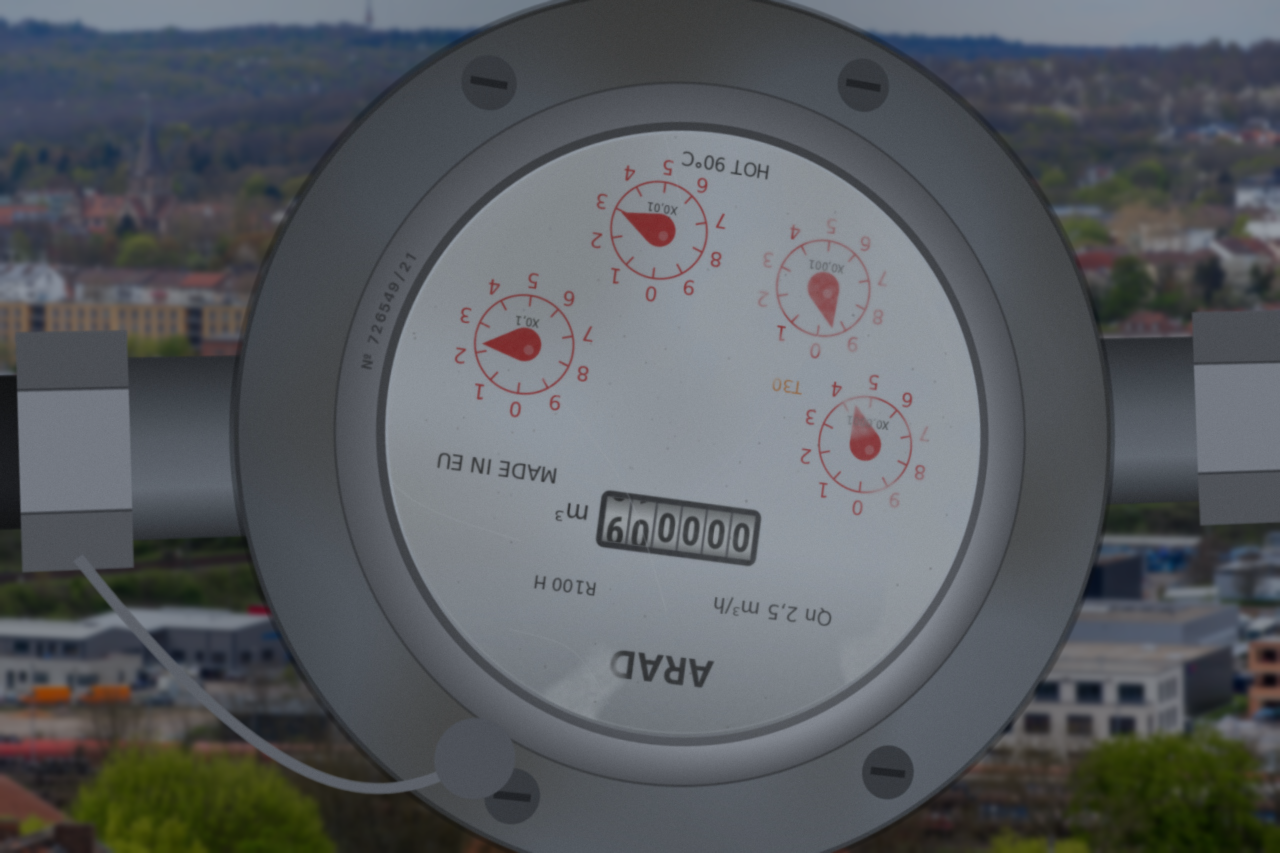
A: m³ 9.2294
